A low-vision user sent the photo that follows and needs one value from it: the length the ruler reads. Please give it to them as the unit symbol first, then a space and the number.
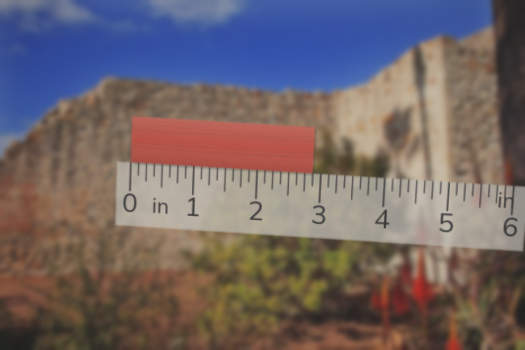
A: in 2.875
